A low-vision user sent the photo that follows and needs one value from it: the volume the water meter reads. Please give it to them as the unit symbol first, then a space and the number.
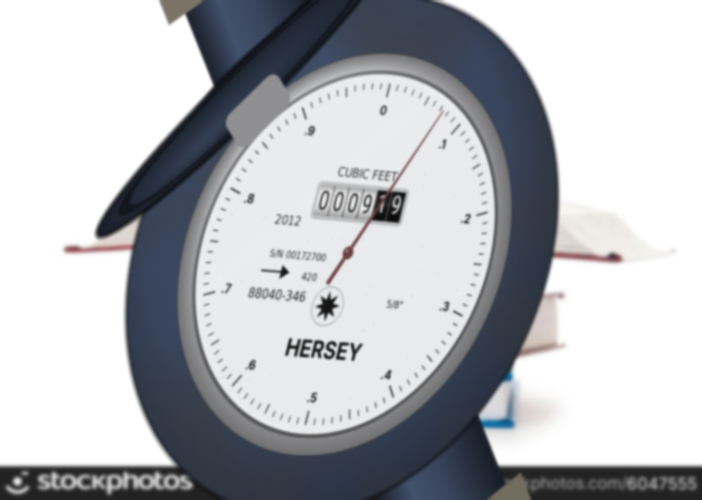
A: ft³ 919.07
